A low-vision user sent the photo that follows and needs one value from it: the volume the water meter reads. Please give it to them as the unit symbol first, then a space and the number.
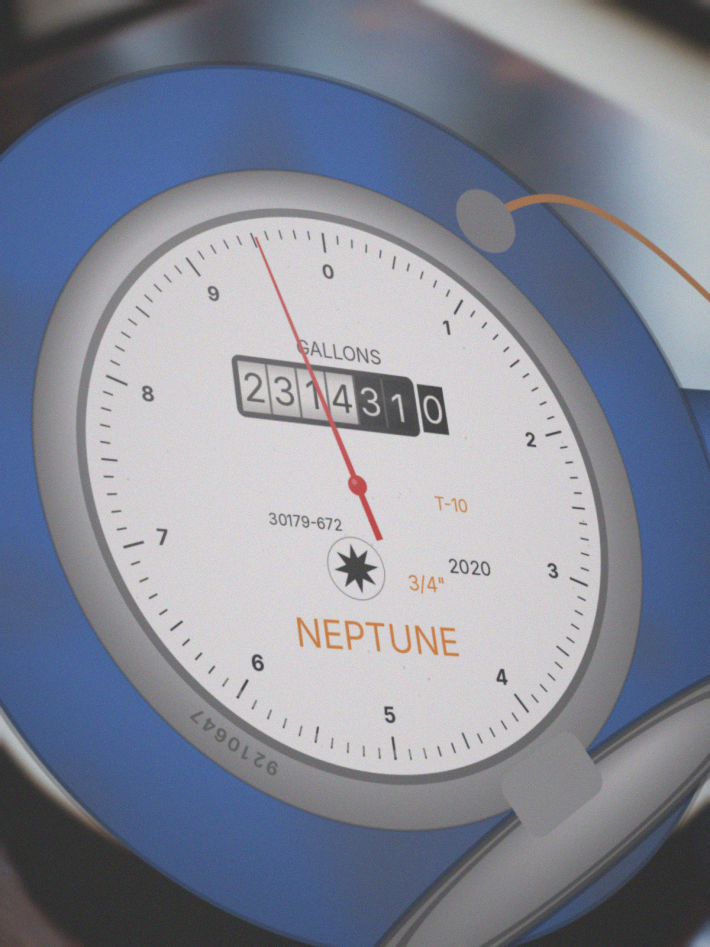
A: gal 2314309.5
